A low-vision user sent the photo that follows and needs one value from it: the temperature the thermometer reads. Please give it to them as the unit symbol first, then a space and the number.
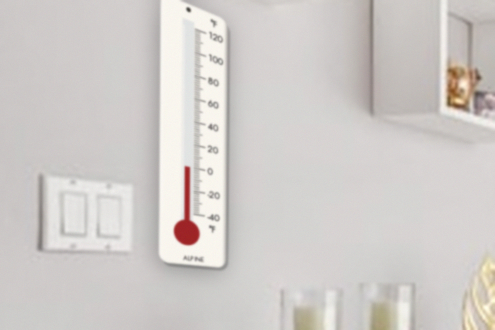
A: °F 0
